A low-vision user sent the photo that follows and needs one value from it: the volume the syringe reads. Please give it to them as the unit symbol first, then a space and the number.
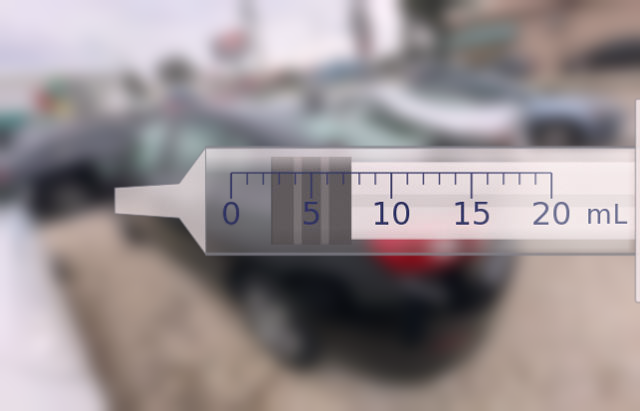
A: mL 2.5
